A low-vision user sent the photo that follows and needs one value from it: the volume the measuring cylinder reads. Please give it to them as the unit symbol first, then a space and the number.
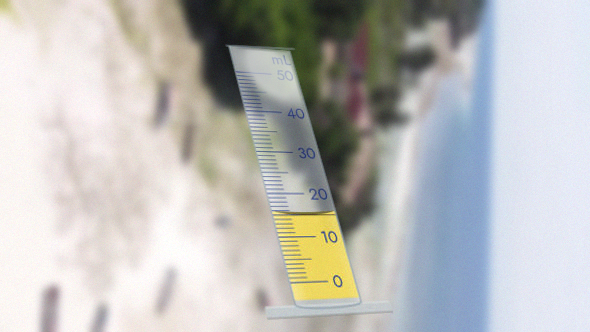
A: mL 15
